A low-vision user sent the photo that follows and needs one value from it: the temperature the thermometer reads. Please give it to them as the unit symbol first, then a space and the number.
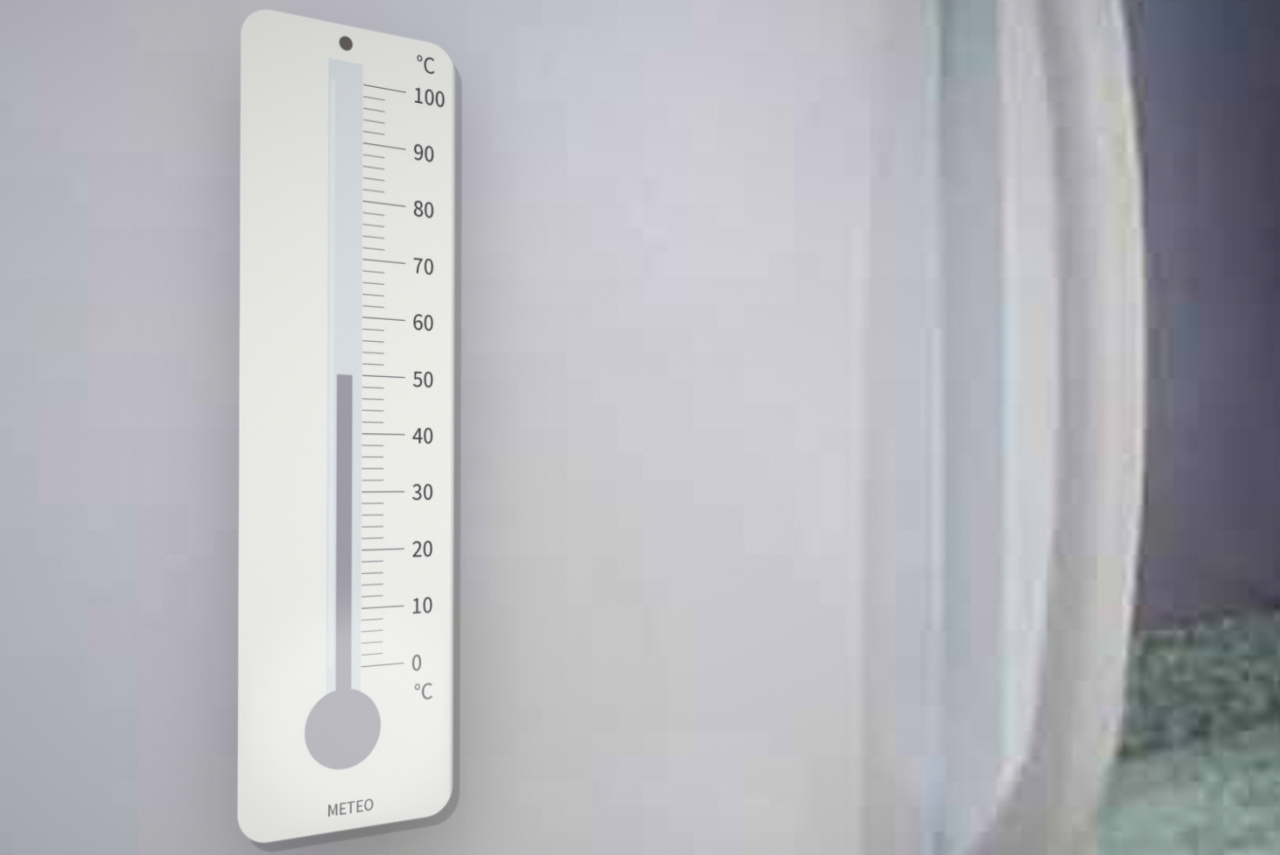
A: °C 50
